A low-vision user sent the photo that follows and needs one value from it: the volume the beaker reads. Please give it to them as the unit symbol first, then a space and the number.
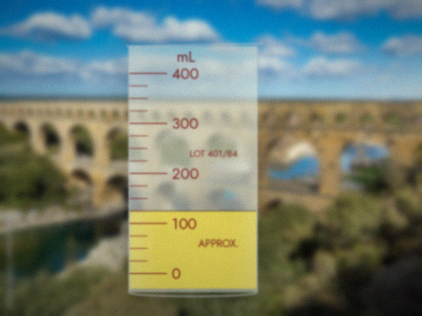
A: mL 125
